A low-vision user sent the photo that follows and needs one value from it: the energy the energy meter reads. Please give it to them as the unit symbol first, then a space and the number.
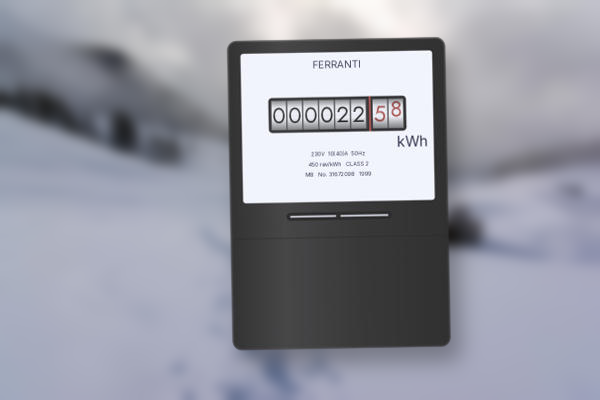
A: kWh 22.58
